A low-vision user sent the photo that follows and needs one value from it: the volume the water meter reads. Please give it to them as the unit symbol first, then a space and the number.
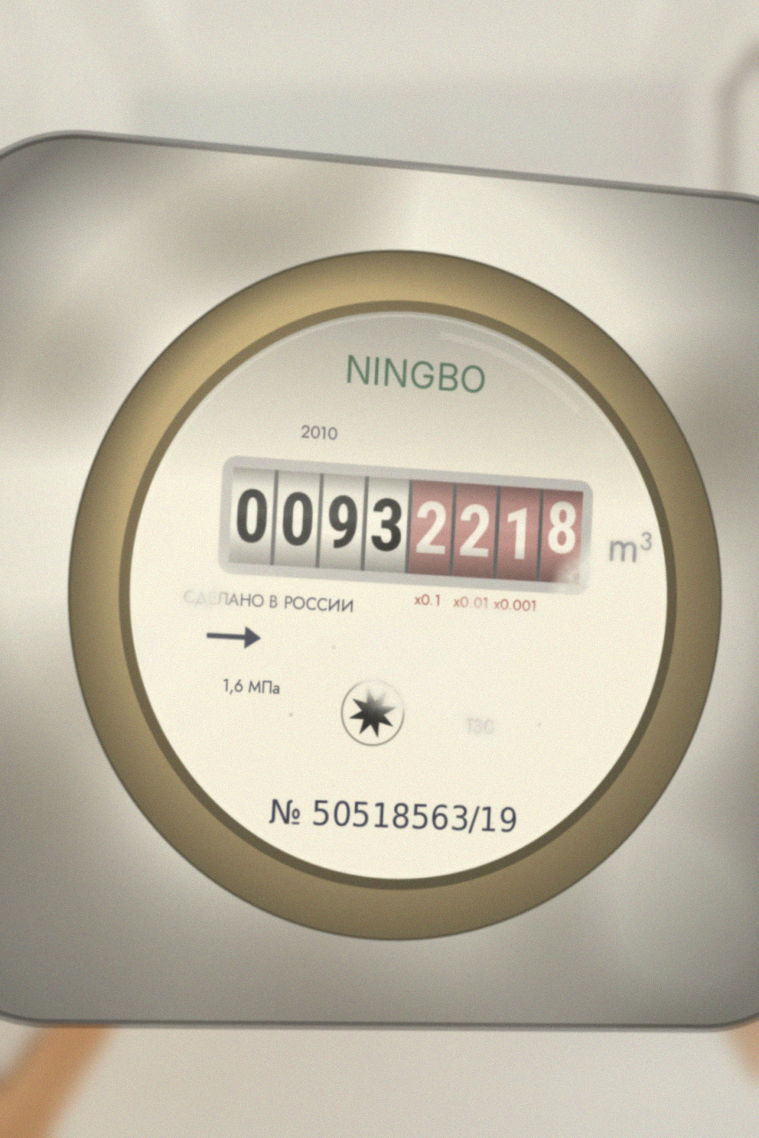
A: m³ 93.2218
